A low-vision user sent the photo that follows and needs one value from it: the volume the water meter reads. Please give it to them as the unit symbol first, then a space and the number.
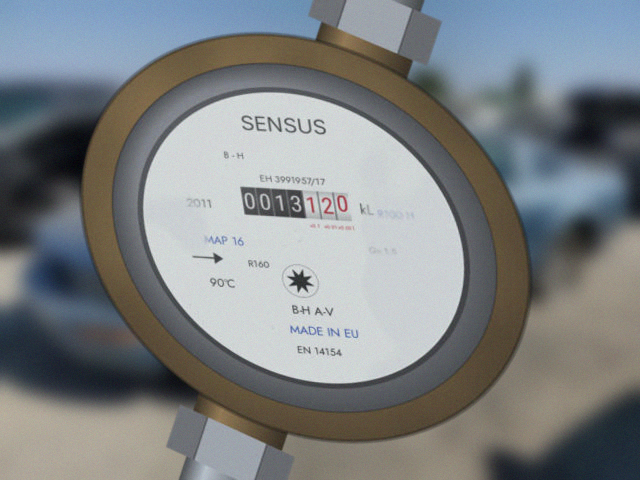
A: kL 13.120
